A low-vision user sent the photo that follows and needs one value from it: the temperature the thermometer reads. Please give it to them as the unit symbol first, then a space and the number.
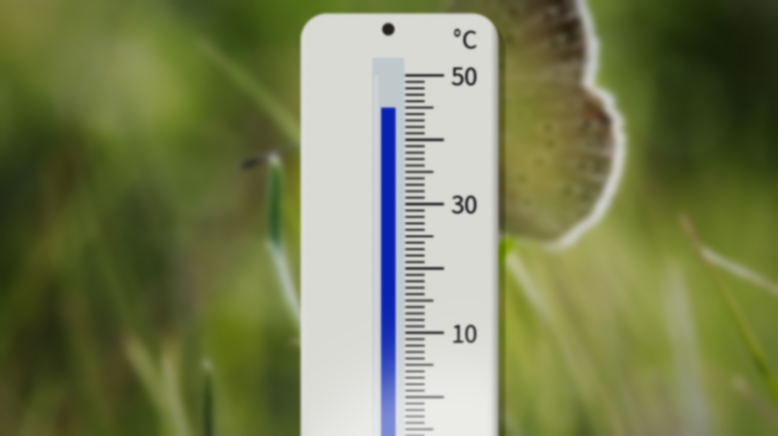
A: °C 45
